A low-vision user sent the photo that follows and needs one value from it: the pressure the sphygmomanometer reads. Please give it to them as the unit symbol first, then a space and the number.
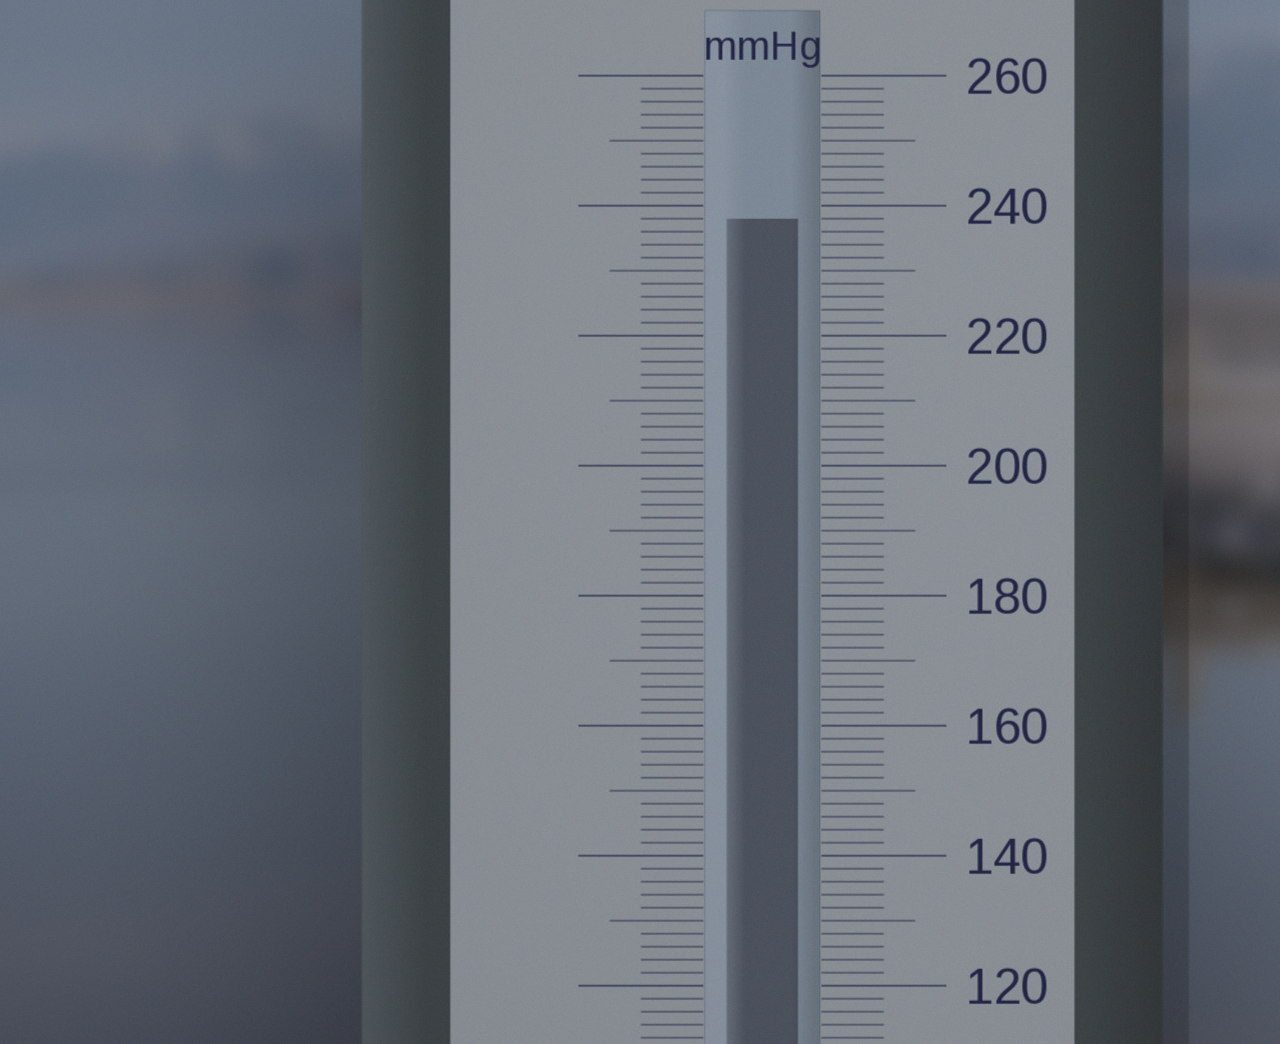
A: mmHg 238
